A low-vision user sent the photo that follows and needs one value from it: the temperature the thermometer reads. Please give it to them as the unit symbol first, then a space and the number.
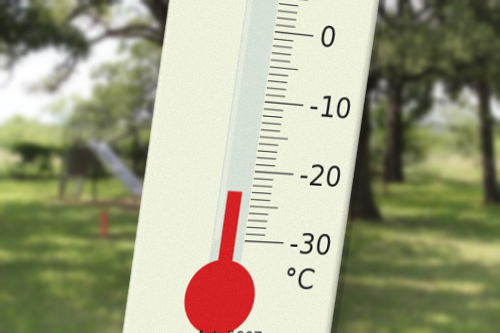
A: °C -23
